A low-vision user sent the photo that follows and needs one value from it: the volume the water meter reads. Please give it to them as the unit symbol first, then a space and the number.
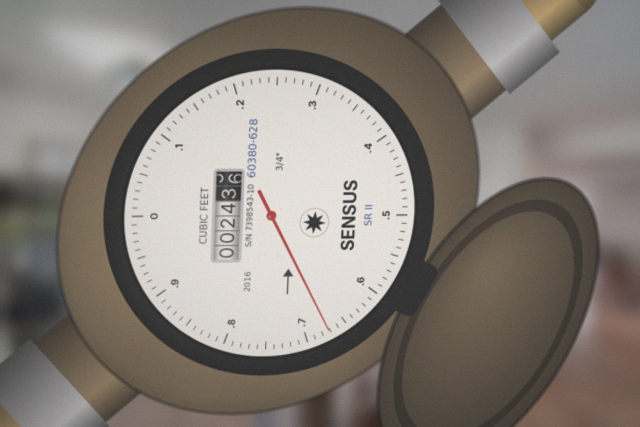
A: ft³ 2435.67
